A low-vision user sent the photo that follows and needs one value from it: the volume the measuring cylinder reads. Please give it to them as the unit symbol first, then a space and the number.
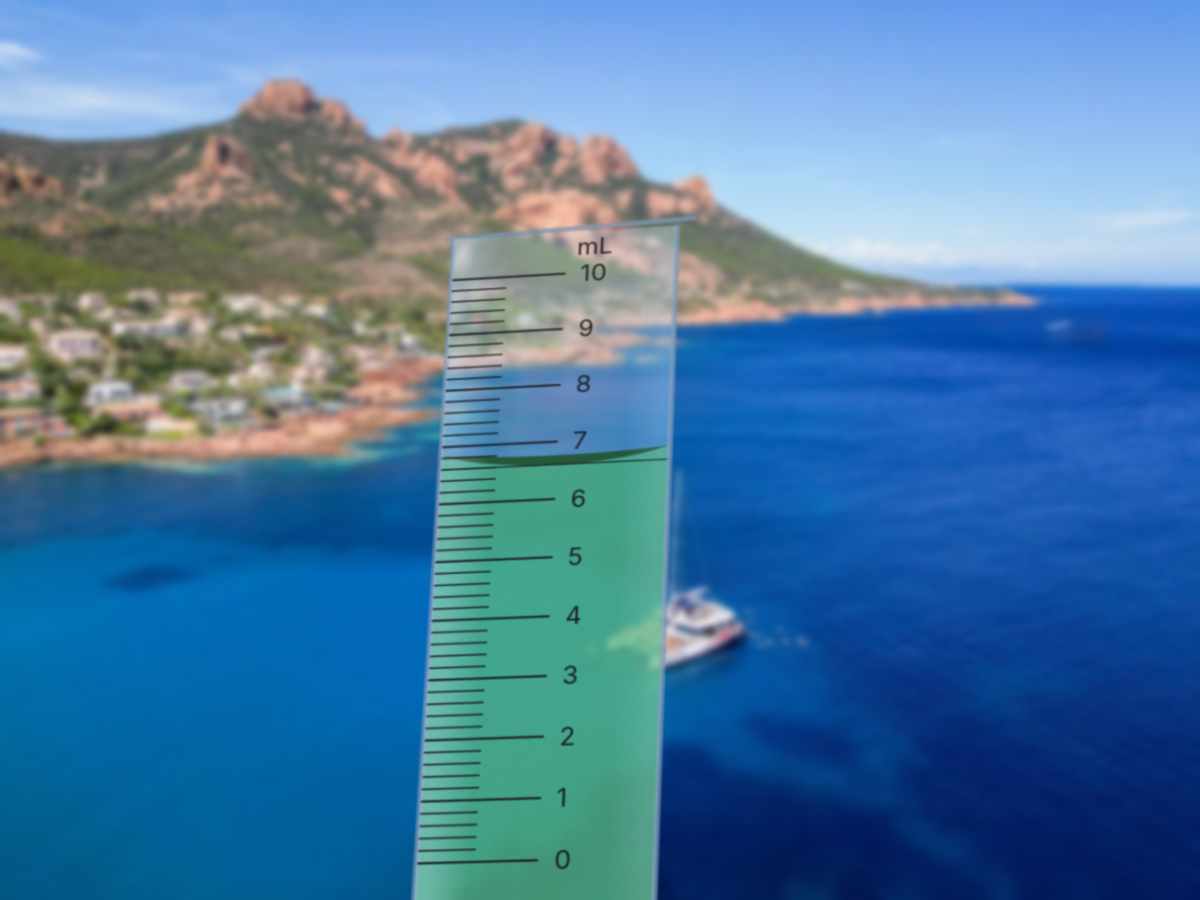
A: mL 6.6
